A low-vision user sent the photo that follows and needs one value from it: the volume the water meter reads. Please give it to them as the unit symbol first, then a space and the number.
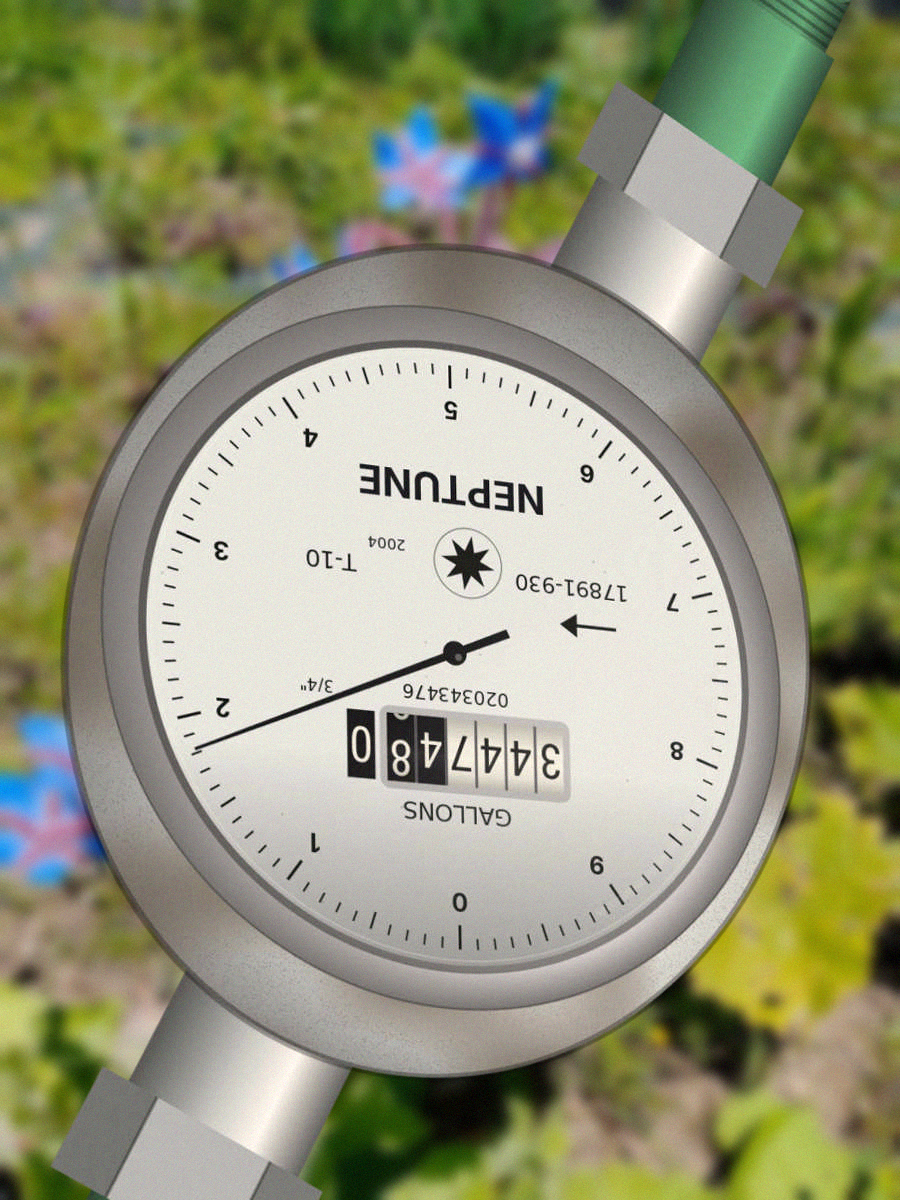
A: gal 3447481.8
